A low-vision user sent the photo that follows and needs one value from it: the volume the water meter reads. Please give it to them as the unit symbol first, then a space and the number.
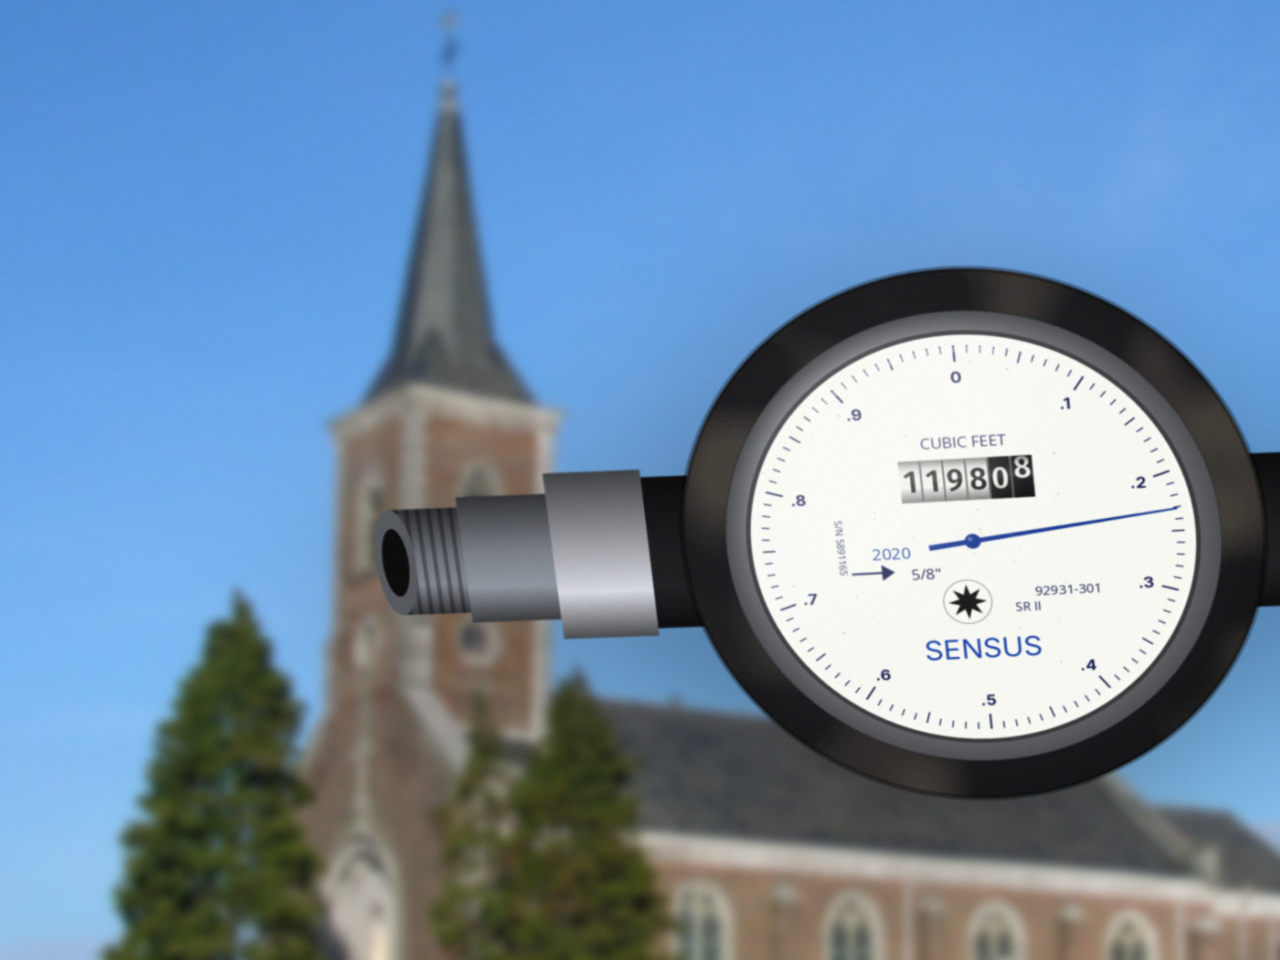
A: ft³ 119808.23
